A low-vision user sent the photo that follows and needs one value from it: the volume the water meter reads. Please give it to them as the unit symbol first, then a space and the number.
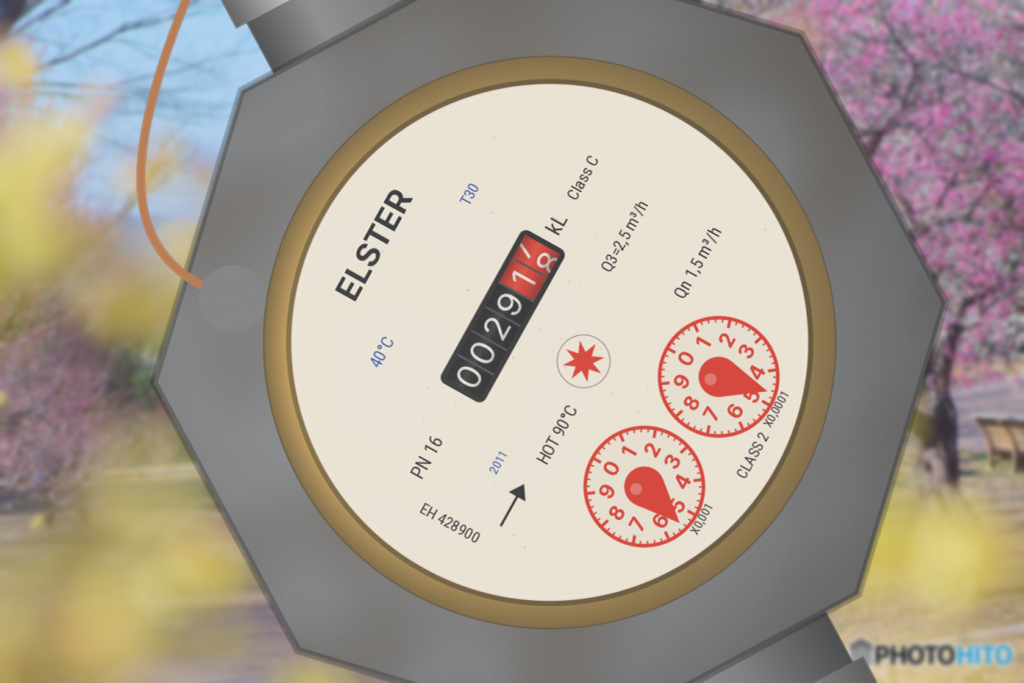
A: kL 29.1754
